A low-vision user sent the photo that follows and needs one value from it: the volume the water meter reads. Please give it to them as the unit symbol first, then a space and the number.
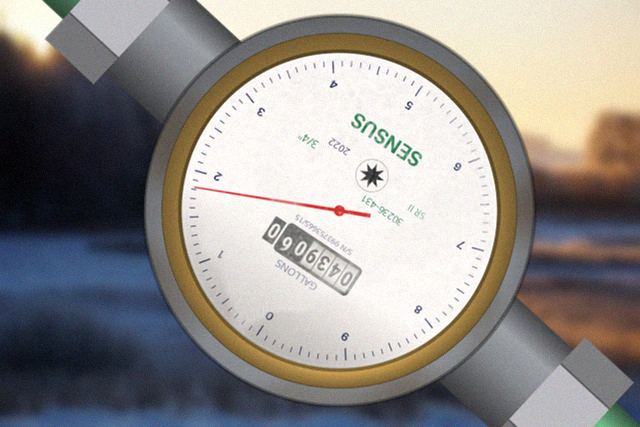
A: gal 439061.8
